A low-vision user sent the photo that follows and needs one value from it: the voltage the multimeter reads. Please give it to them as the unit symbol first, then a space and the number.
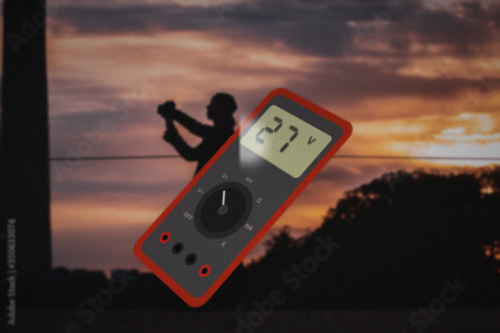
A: V 27
